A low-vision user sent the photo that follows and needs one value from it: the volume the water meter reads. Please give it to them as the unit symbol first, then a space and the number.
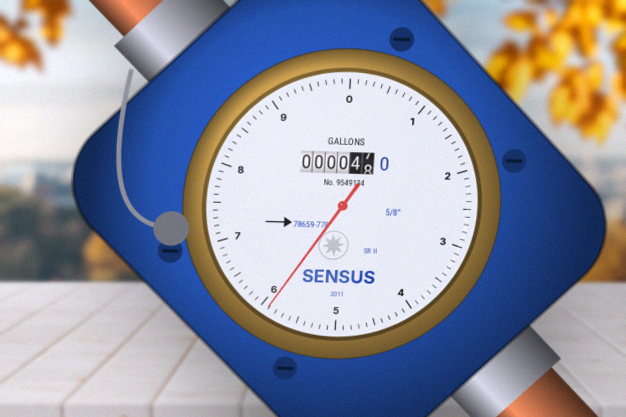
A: gal 475.9
